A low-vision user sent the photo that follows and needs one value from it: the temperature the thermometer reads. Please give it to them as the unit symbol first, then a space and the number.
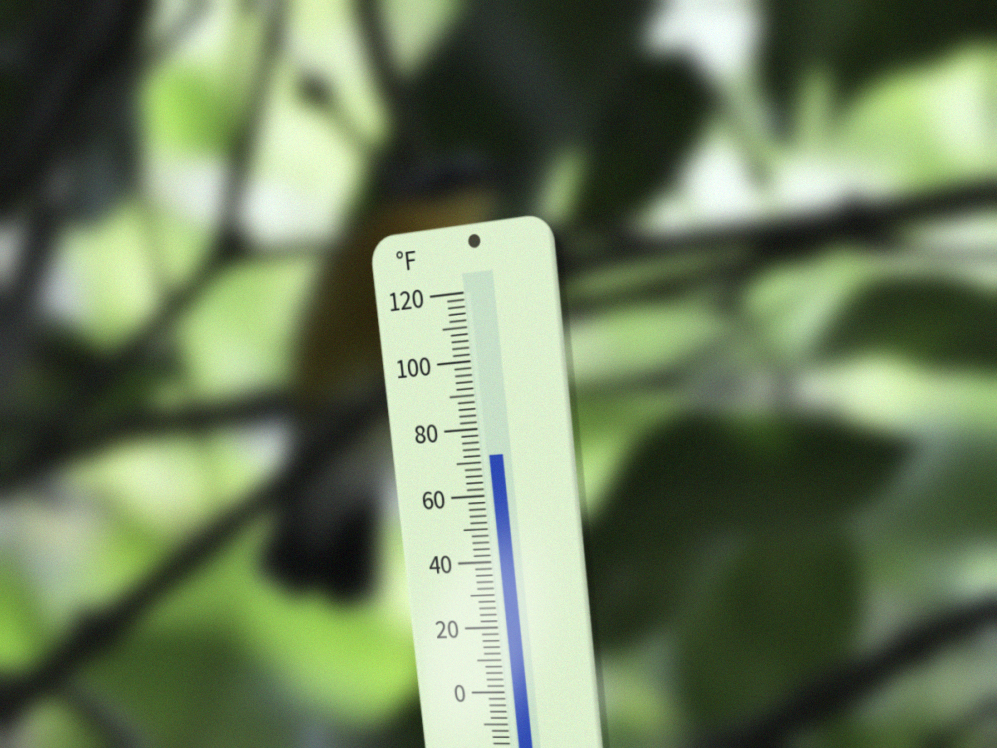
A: °F 72
